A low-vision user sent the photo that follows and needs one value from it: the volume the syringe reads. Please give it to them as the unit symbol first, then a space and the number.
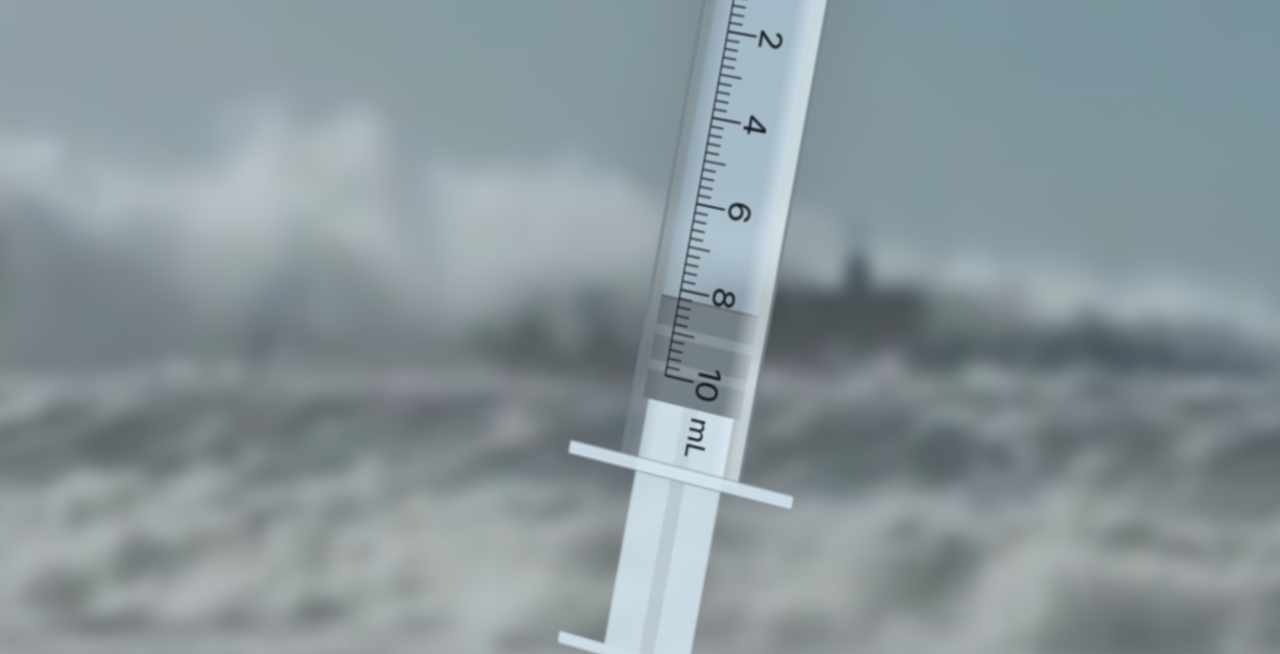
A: mL 8.2
